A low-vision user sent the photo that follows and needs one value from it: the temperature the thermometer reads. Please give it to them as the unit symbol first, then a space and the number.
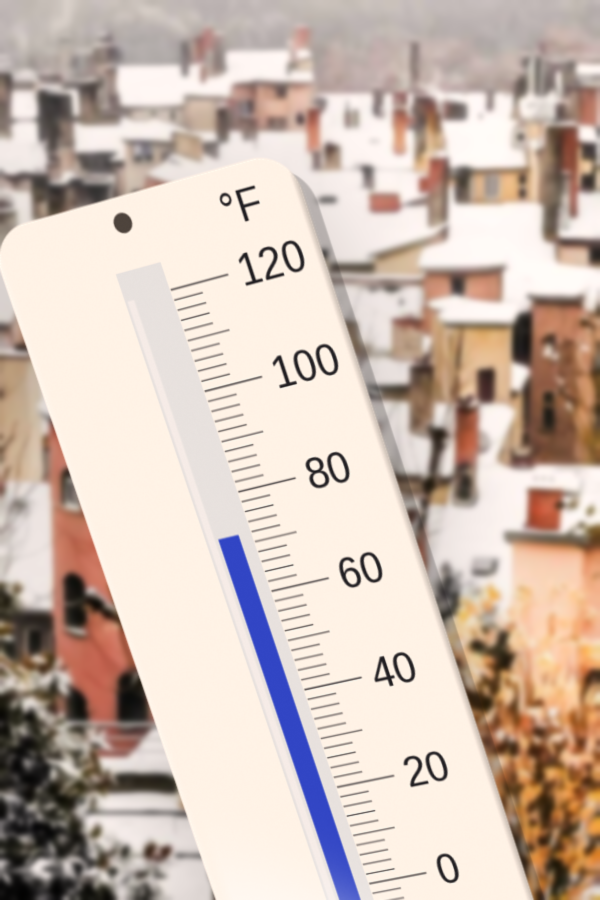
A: °F 72
